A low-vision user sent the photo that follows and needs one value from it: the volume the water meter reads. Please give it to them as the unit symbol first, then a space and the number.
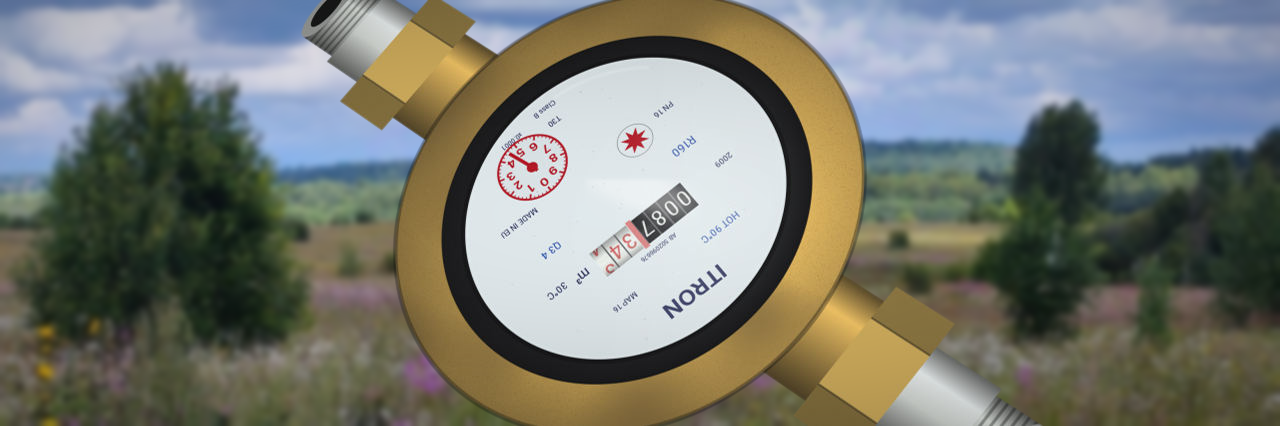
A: m³ 87.3434
